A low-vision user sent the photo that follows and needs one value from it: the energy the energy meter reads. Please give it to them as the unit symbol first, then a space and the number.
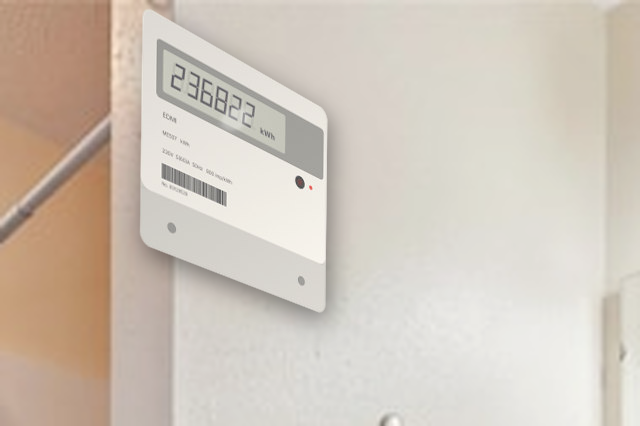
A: kWh 236822
